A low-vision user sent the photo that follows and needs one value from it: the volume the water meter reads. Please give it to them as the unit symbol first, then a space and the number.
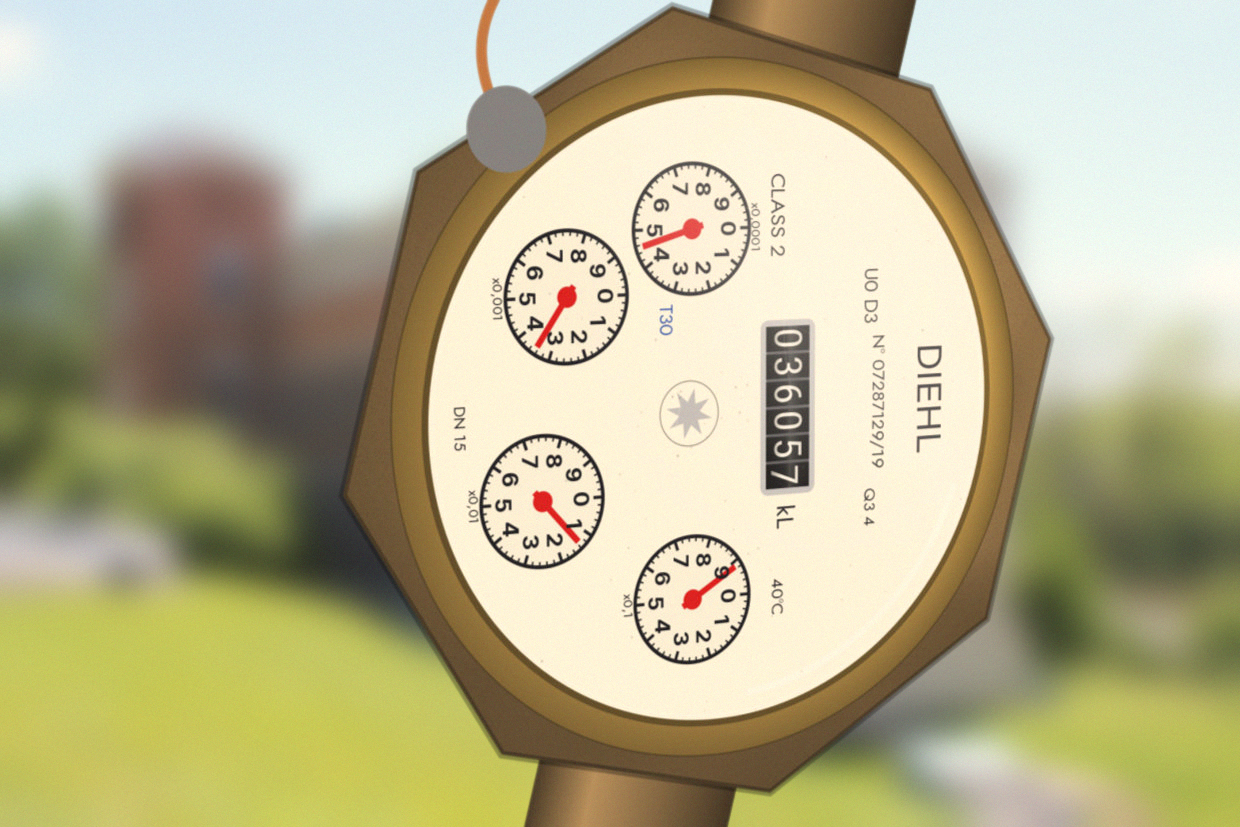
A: kL 36056.9134
